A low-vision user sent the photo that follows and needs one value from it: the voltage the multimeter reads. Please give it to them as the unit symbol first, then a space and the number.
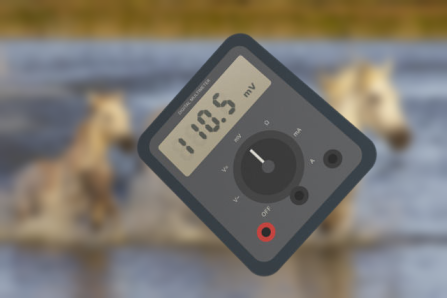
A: mV 110.5
